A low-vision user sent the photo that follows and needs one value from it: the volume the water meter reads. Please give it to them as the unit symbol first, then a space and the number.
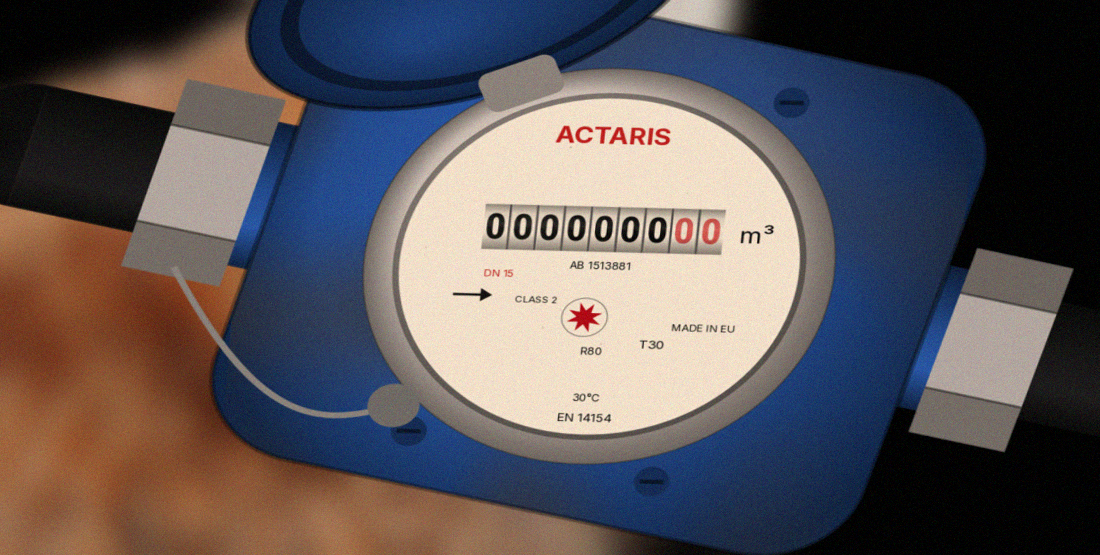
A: m³ 0.00
